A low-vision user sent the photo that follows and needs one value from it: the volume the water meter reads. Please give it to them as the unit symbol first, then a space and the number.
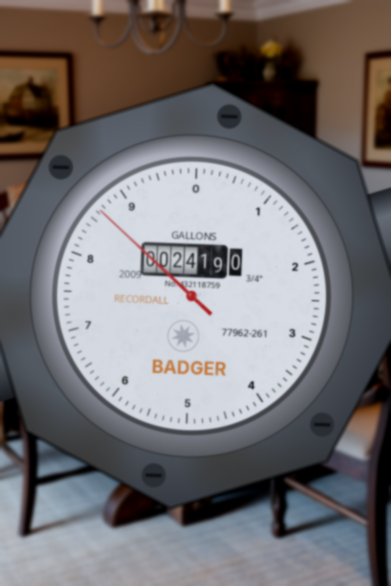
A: gal 24188.6
